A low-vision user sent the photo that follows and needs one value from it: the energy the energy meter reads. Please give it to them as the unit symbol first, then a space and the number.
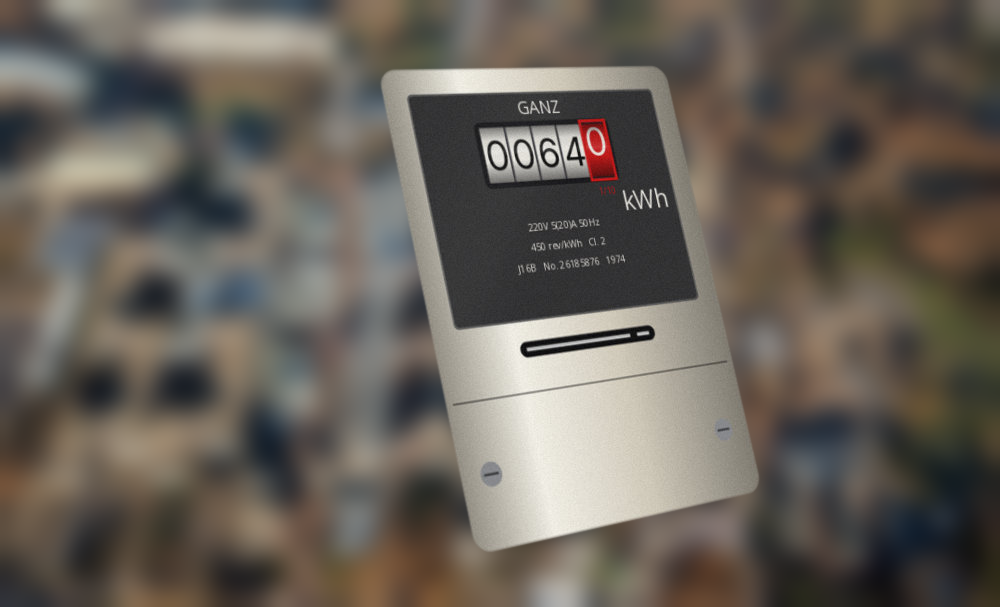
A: kWh 64.0
